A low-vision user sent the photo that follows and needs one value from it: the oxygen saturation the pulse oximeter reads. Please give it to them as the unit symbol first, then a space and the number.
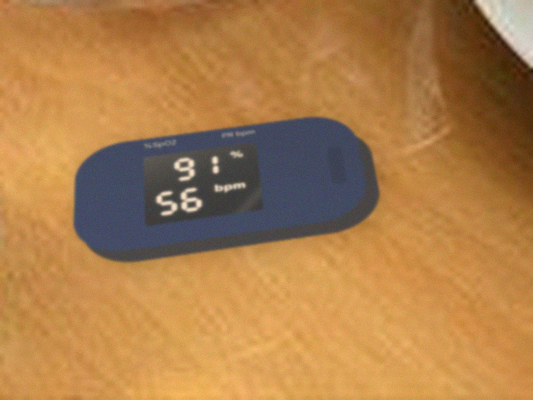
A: % 91
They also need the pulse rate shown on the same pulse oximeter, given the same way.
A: bpm 56
